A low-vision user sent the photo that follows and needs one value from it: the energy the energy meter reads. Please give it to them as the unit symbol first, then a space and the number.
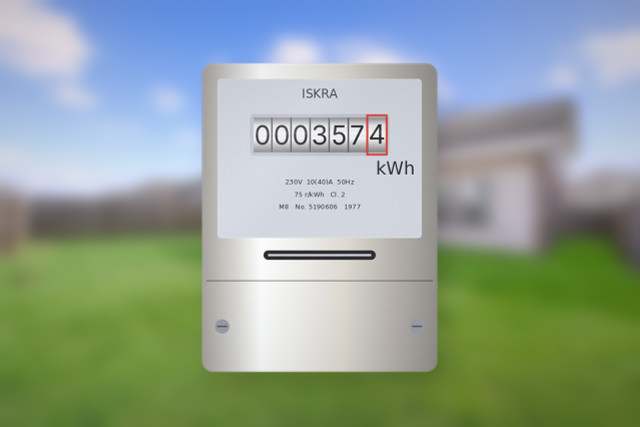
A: kWh 357.4
